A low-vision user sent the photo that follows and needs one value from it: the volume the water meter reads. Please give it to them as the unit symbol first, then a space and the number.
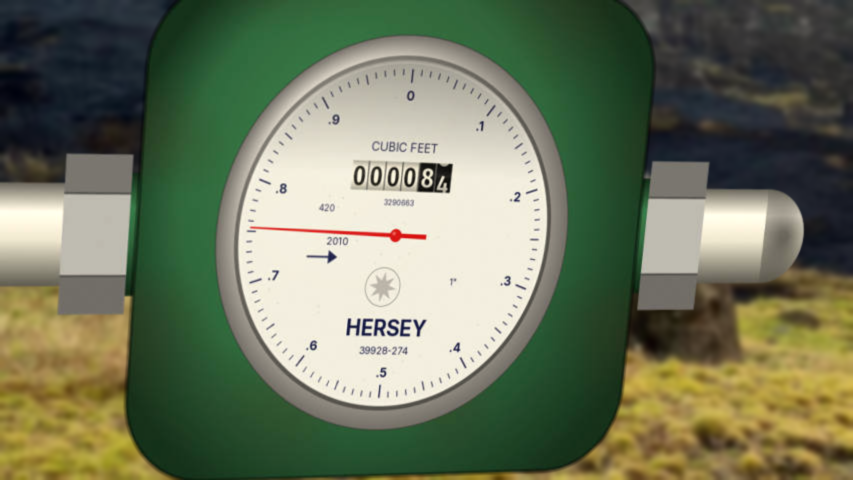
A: ft³ 83.75
